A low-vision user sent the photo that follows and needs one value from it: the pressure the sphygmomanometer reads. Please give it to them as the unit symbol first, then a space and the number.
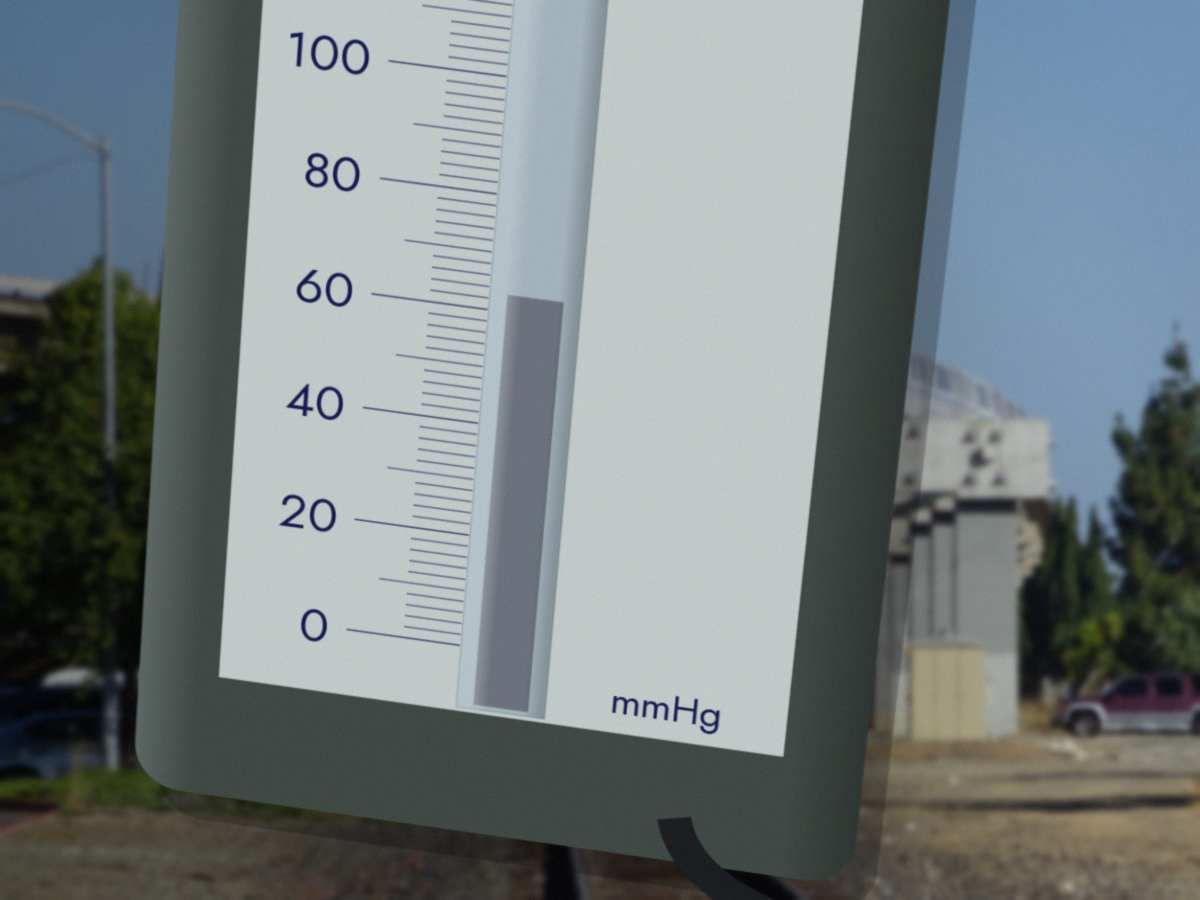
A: mmHg 63
